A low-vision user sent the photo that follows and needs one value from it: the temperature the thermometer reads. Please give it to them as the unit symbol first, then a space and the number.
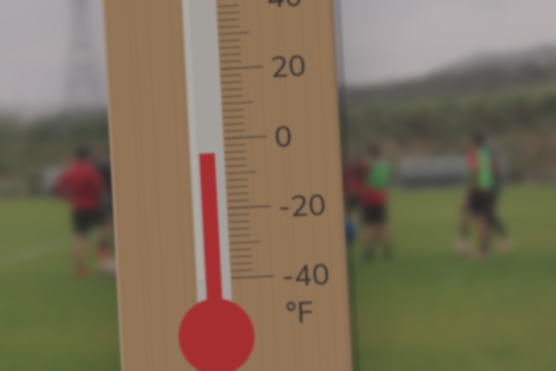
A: °F -4
